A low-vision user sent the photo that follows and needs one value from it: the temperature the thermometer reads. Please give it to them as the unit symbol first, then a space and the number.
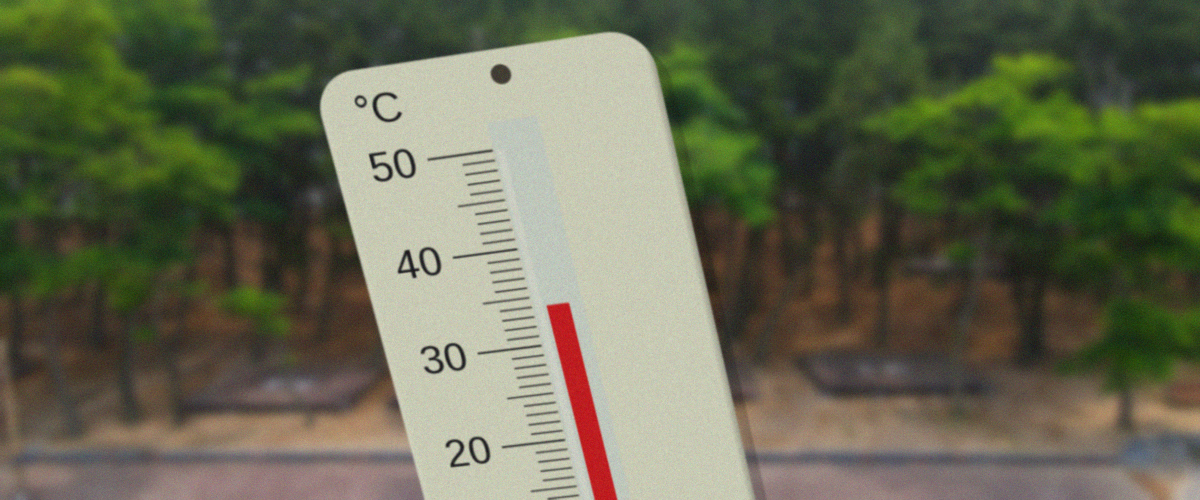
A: °C 34
